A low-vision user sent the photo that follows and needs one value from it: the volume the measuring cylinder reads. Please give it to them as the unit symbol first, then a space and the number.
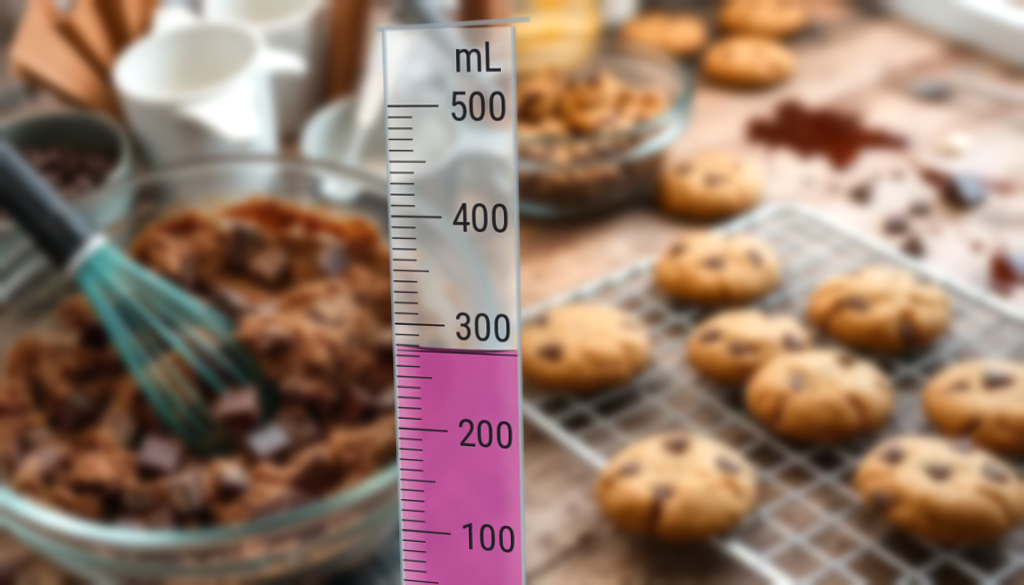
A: mL 275
